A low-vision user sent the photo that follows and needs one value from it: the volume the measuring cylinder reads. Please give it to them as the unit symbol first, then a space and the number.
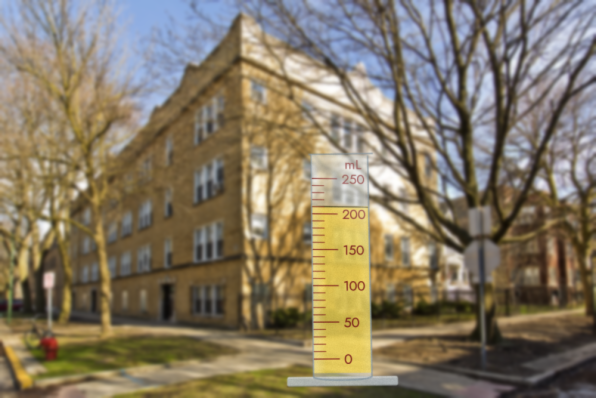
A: mL 210
